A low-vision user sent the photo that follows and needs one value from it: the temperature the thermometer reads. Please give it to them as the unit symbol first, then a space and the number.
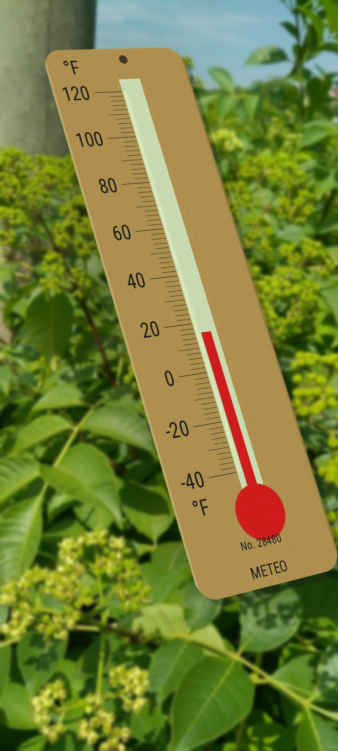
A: °F 16
